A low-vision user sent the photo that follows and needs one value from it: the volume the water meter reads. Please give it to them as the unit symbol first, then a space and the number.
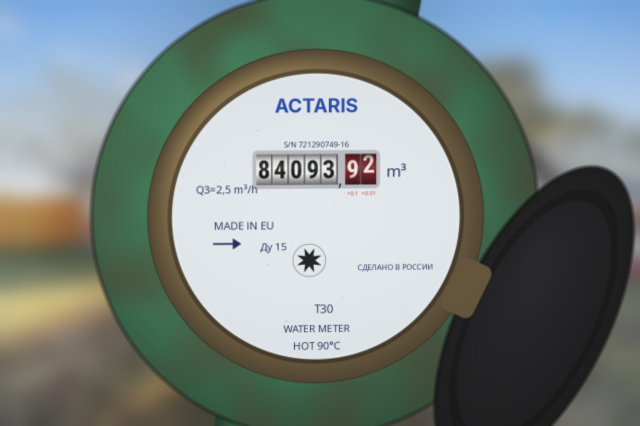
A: m³ 84093.92
